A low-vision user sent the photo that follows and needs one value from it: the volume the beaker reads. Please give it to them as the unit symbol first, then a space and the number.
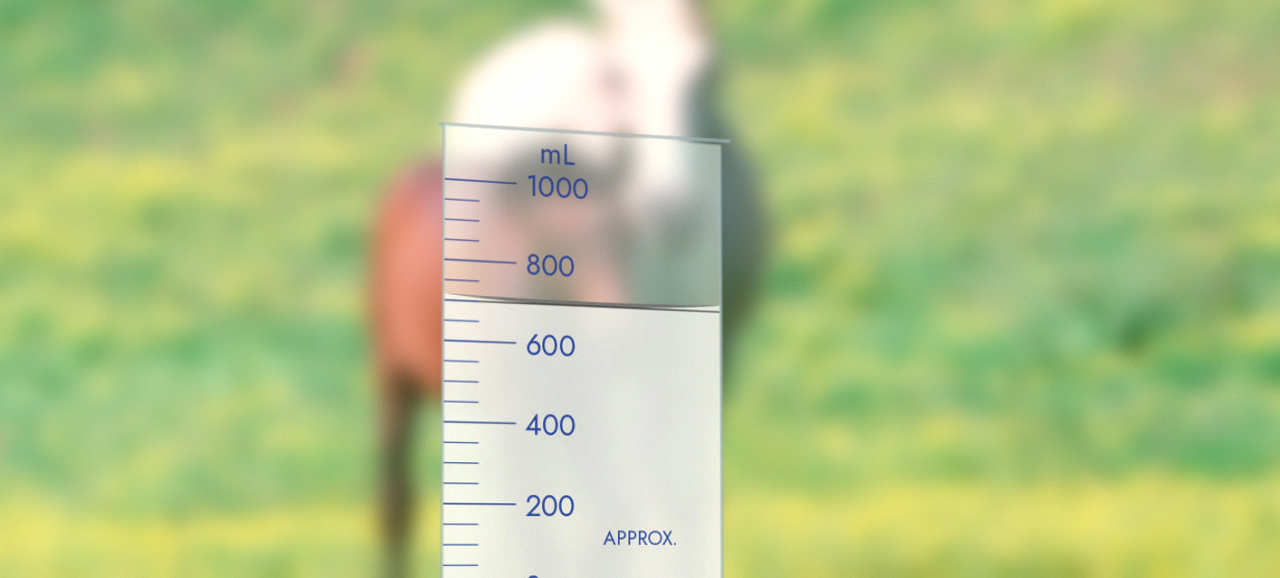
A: mL 700
